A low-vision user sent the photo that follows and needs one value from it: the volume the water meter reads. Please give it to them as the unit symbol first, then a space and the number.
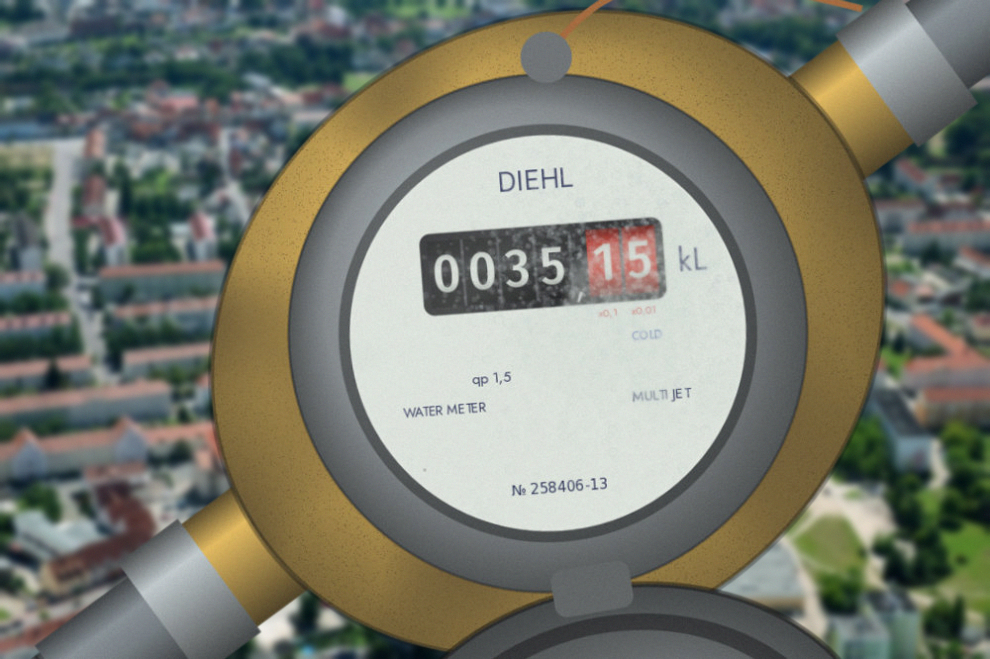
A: kL 35.15
